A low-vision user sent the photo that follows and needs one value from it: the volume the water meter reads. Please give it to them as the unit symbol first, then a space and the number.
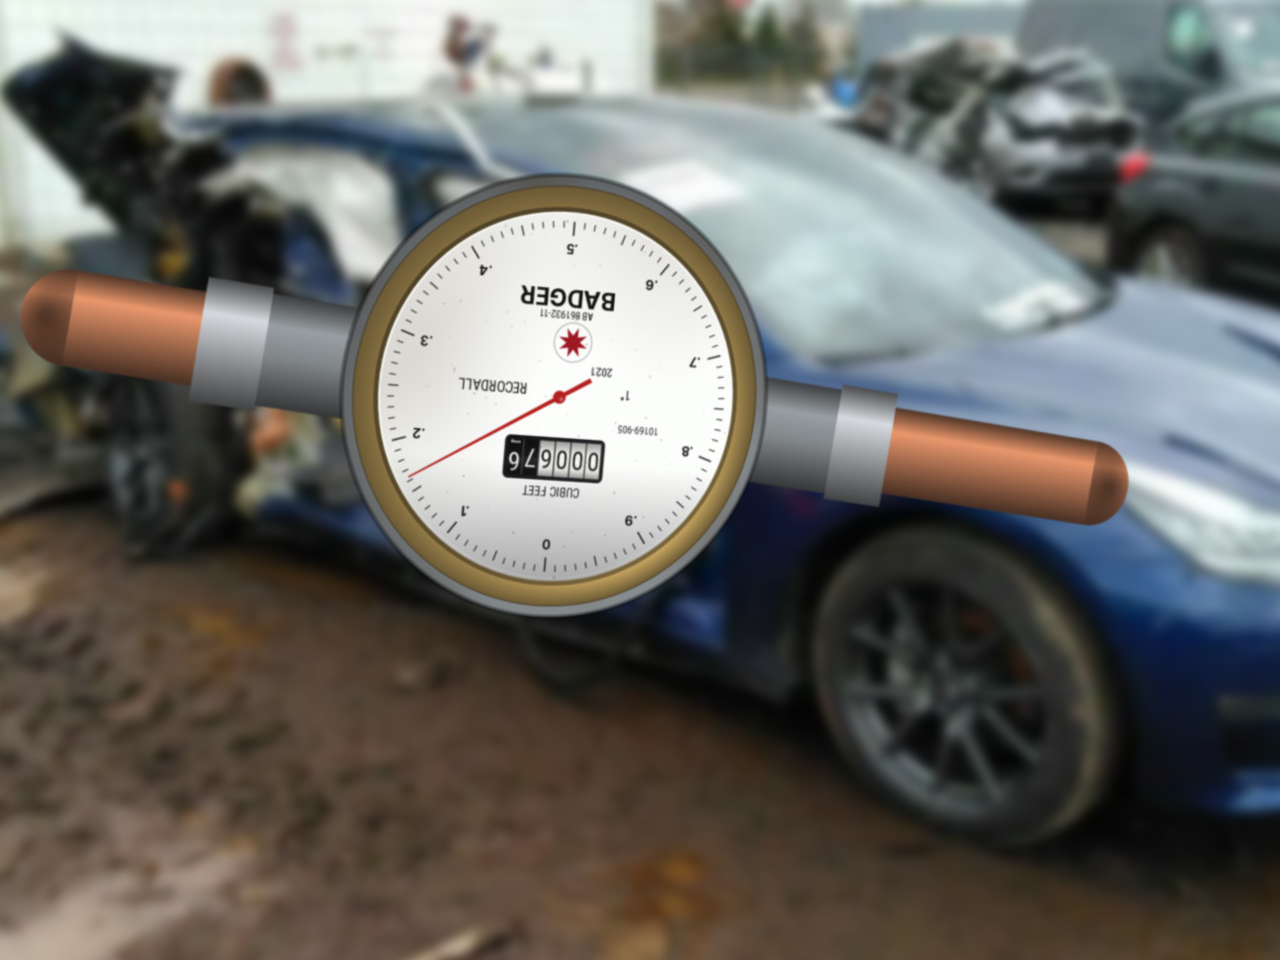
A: ft³ 676.16
